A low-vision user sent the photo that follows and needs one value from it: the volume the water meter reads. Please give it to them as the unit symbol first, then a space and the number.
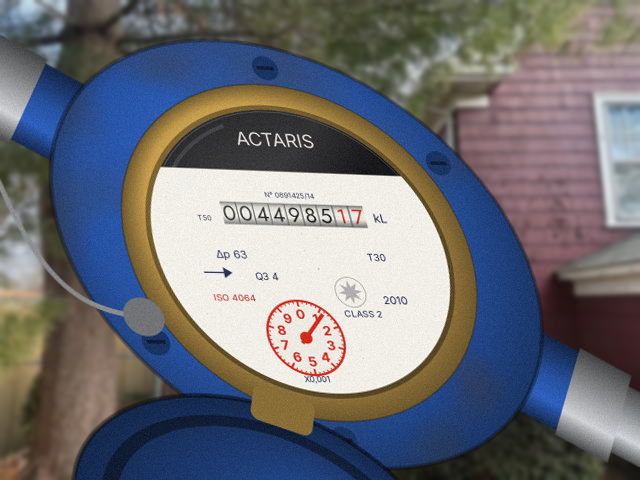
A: kL 44985.171
